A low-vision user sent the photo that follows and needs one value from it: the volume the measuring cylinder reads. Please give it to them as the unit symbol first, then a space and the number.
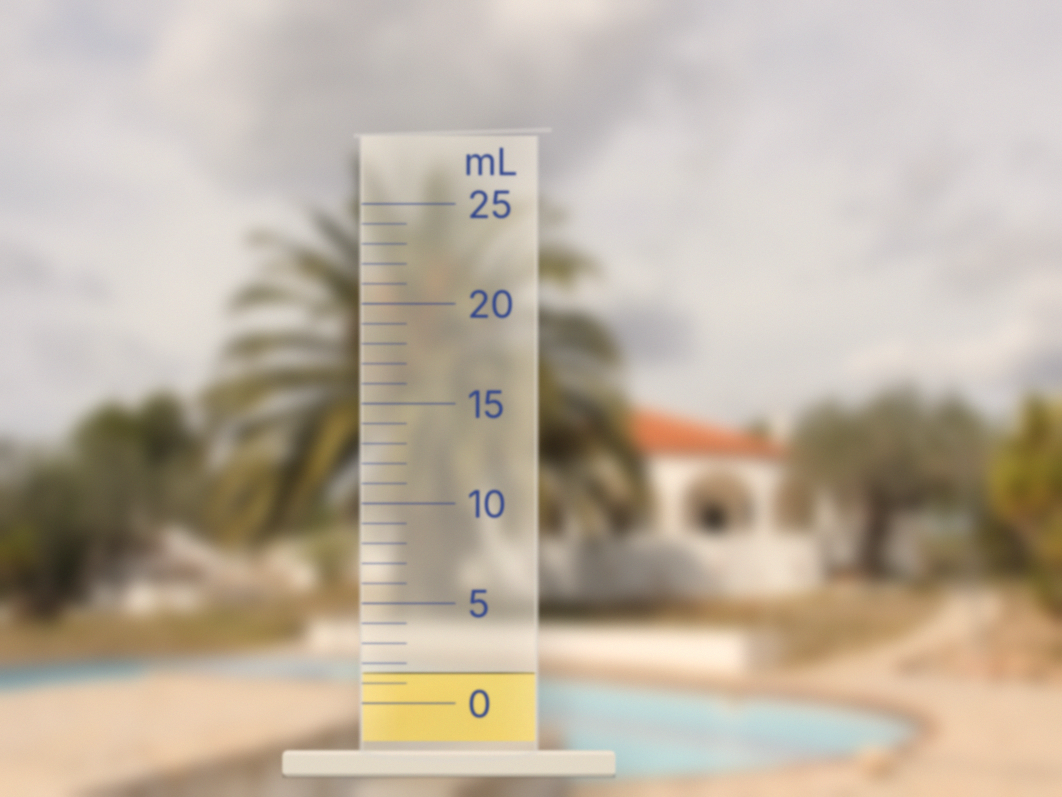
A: mL 1.5
